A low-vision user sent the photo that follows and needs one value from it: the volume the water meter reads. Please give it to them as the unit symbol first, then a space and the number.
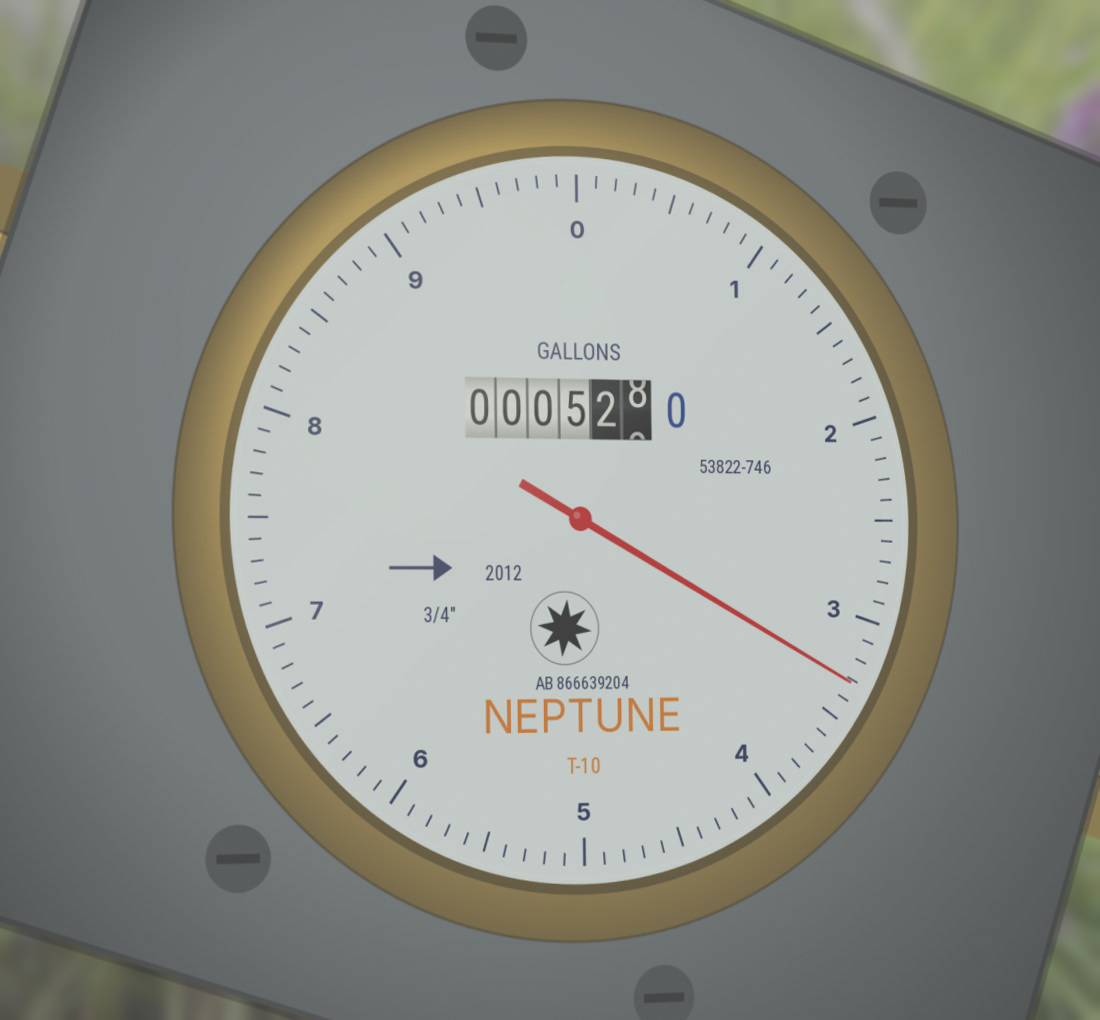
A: gal 5283.3
